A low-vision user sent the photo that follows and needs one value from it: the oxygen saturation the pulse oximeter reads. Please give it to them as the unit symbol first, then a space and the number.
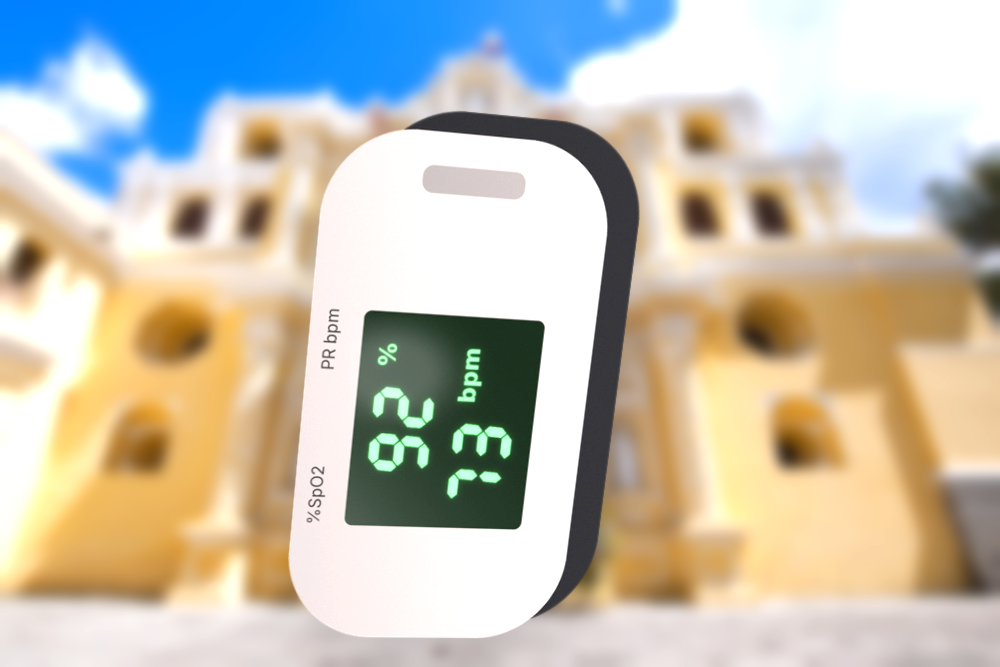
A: % 92
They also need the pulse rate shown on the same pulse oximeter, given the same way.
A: bpm 73
